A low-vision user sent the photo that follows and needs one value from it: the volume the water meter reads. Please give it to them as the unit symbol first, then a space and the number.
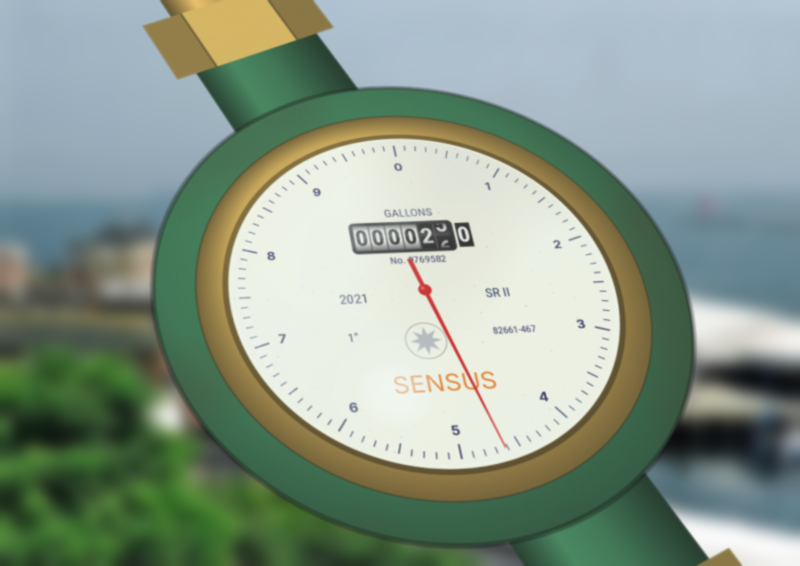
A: gal 254.6
